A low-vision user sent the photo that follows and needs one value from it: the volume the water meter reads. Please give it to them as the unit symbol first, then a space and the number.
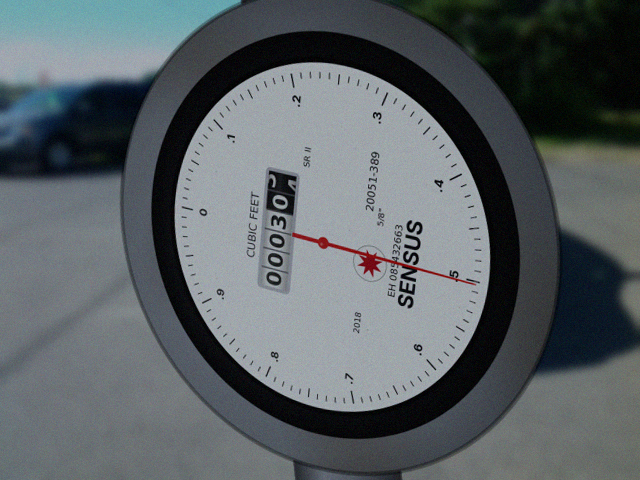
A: ft³ 303.50
